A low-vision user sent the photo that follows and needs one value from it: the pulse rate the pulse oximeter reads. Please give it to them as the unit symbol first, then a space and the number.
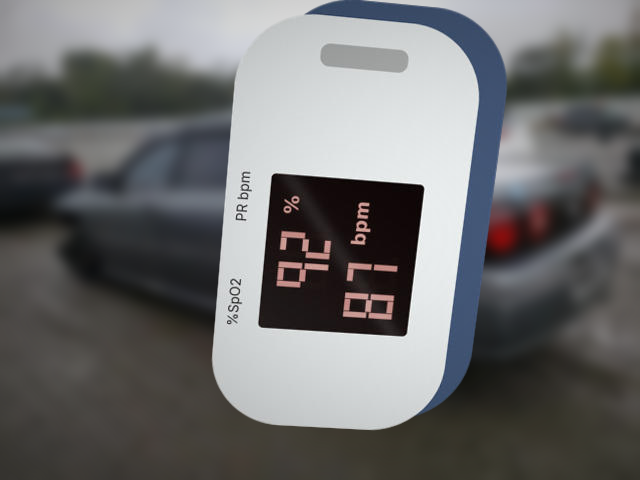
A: bpm 87
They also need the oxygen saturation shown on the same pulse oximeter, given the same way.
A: % 92
